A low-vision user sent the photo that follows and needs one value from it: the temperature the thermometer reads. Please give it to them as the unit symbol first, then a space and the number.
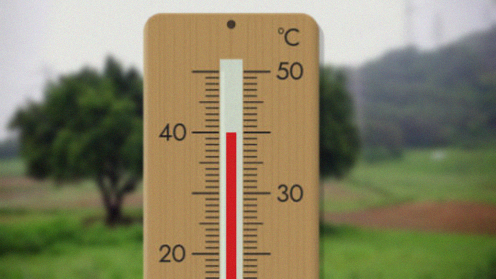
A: °C 40
